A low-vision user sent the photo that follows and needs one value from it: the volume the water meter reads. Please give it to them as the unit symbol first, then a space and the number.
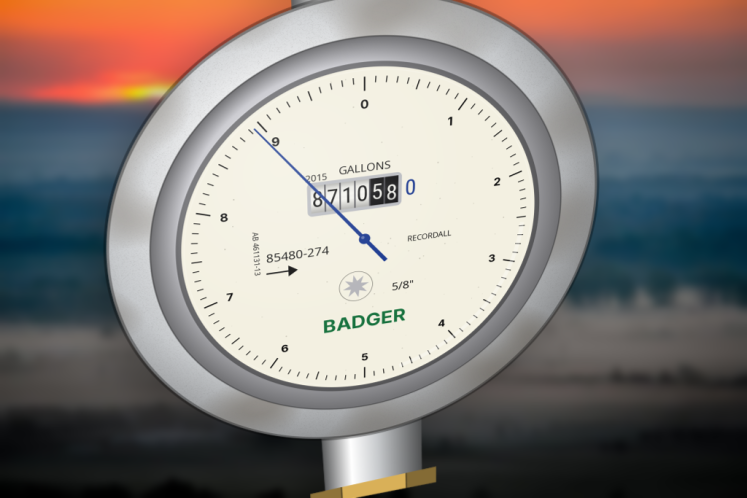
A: gal 8710578.9
